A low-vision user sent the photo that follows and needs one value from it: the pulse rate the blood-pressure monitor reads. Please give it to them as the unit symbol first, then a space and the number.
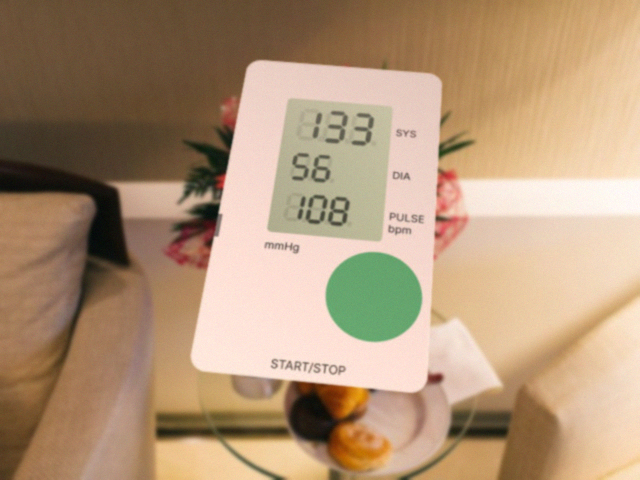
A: bpm 108
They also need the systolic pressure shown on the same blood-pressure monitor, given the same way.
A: mmHg 133
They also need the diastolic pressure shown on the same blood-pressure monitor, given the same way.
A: mmHg 56
